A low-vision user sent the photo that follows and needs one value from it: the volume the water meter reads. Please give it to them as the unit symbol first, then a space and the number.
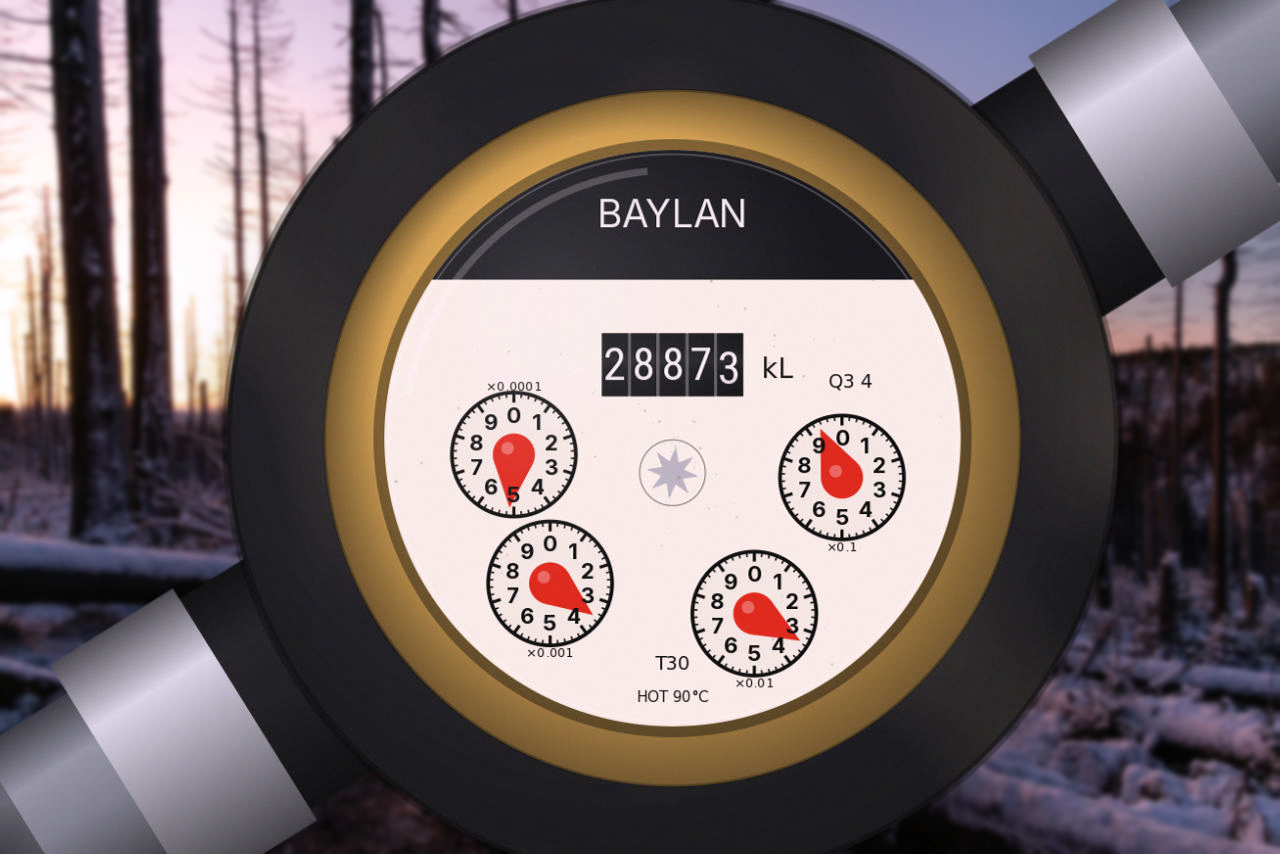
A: kL 28872.9335
